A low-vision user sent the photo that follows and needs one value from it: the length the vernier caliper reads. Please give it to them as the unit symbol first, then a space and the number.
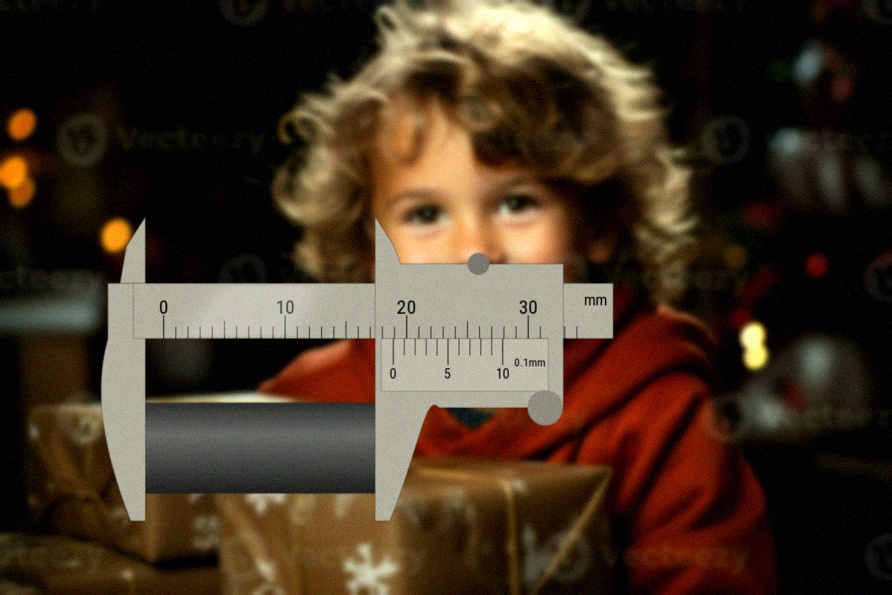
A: mm 18.9
